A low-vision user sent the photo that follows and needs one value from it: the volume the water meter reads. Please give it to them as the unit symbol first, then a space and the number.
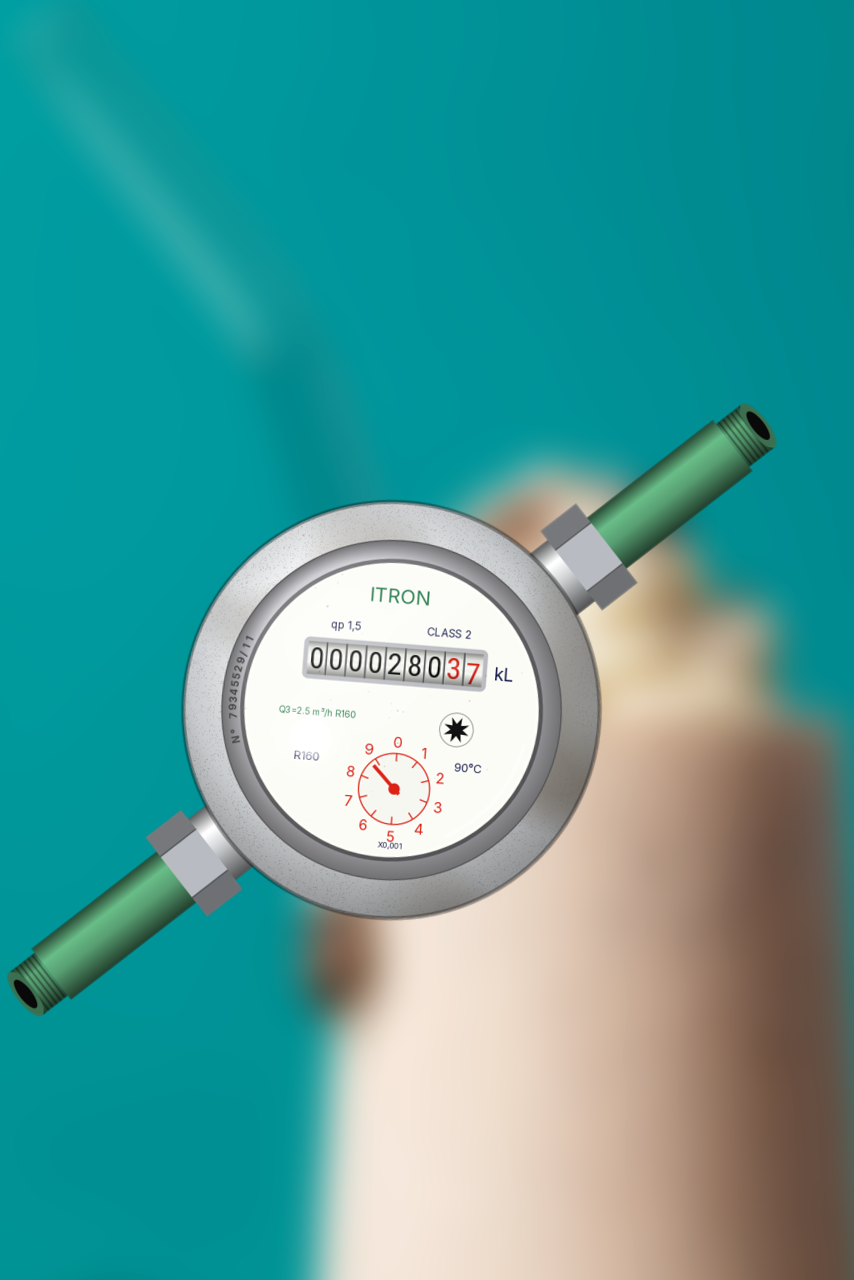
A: kL 280.368
